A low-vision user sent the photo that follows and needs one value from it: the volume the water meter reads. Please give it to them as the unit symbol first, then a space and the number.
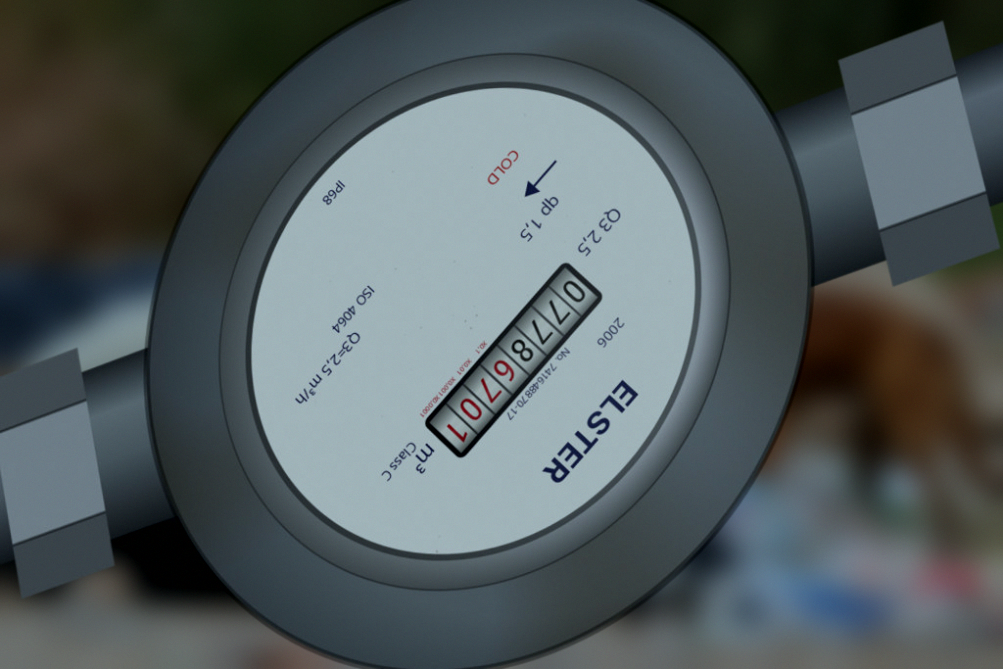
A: m³ 778.6701
